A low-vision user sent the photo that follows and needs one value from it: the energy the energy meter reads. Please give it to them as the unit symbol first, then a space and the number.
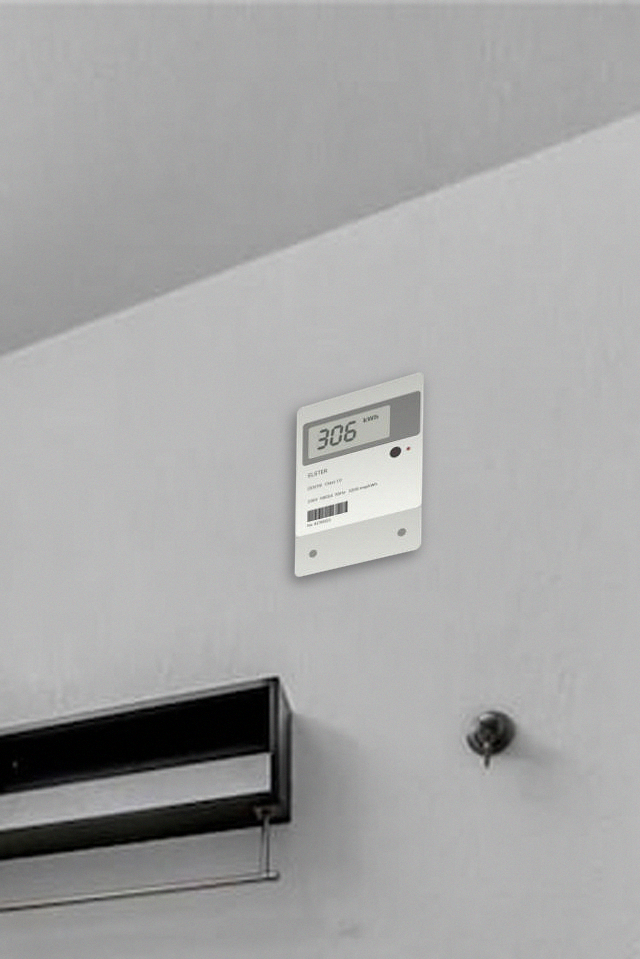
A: kWh 306
